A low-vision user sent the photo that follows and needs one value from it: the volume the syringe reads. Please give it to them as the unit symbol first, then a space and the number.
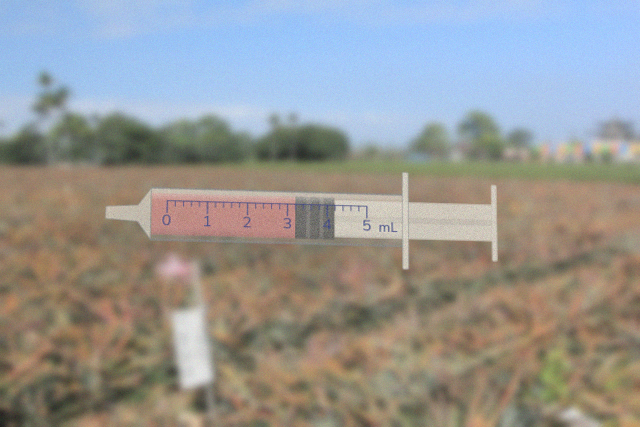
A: mL 3.2
